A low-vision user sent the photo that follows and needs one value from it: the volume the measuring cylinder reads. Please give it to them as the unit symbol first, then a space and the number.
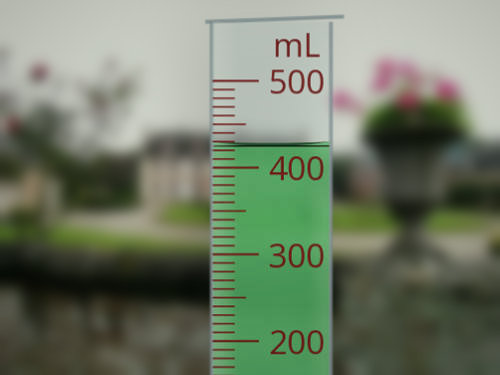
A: mL 425
